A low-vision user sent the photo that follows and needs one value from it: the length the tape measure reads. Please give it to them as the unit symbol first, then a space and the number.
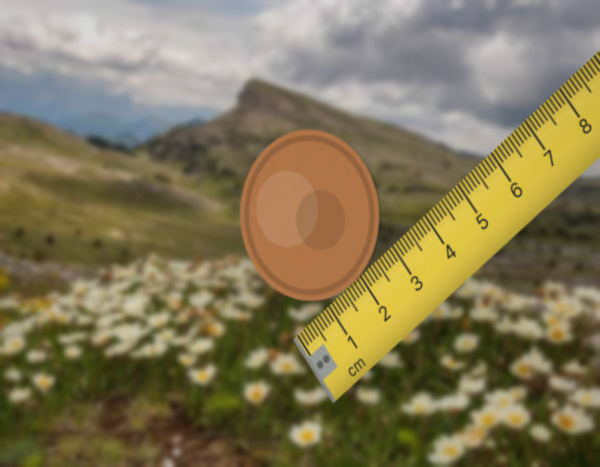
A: cm 3.5
